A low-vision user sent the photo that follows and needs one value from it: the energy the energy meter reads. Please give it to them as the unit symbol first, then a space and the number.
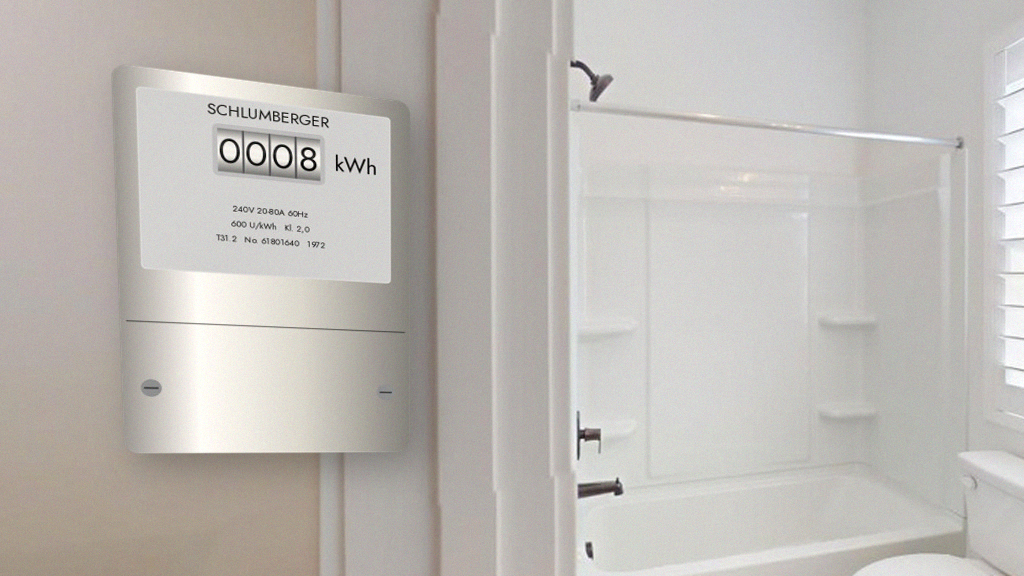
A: kWh 8
